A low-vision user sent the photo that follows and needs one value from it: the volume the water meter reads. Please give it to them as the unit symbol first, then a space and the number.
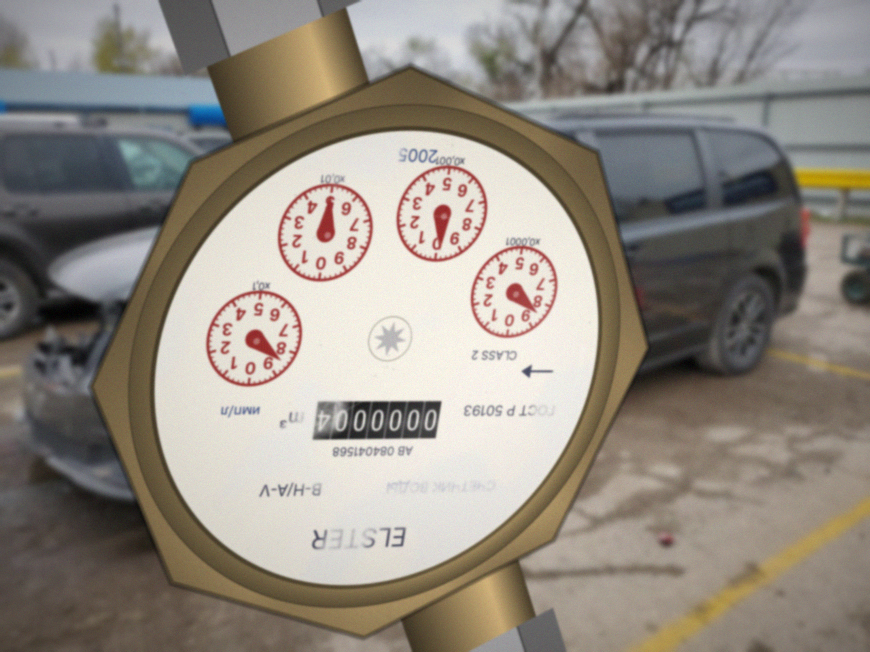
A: m³ 4.8498
